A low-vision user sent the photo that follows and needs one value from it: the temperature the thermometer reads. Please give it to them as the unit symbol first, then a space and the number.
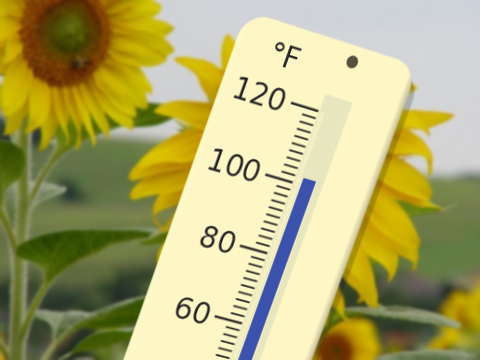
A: °F 102
